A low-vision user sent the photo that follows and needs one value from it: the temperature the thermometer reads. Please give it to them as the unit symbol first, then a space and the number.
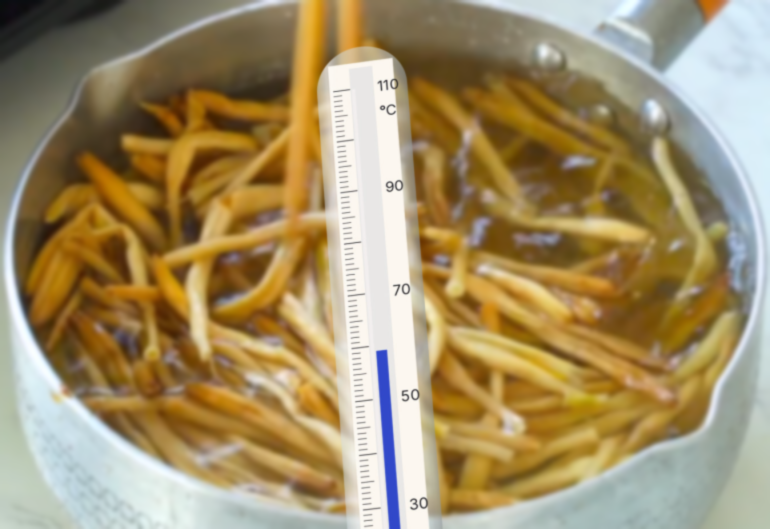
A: °C 59
